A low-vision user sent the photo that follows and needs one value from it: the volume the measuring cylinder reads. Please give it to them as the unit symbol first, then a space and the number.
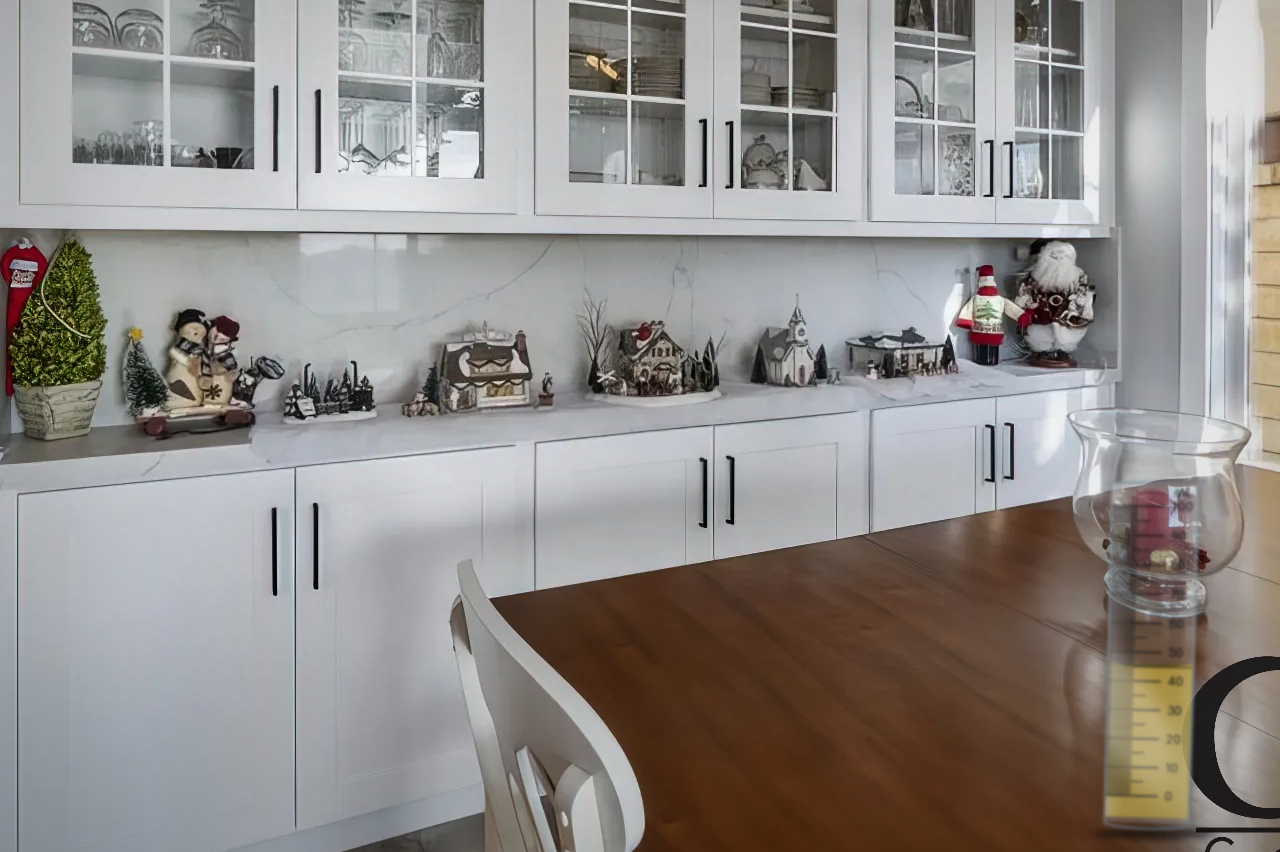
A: mL 45
